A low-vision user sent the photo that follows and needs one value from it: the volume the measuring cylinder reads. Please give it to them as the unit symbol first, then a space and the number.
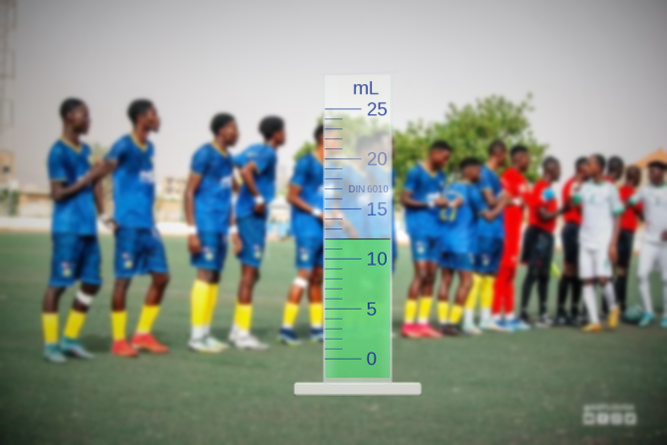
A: mL 12
